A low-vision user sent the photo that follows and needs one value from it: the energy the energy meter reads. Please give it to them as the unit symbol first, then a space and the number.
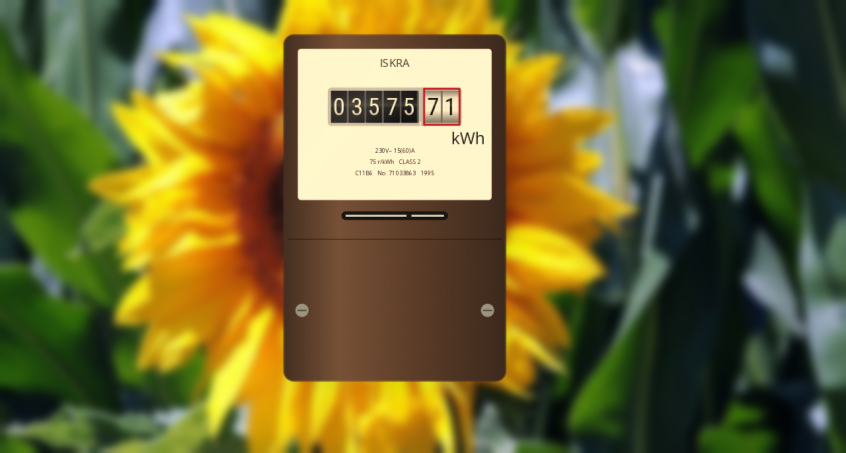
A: kWh 3575.71
